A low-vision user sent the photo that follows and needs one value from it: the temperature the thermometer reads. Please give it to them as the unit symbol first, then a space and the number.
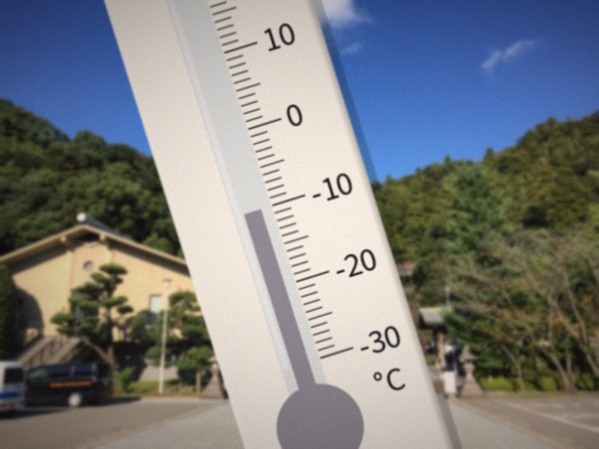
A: °C -10
